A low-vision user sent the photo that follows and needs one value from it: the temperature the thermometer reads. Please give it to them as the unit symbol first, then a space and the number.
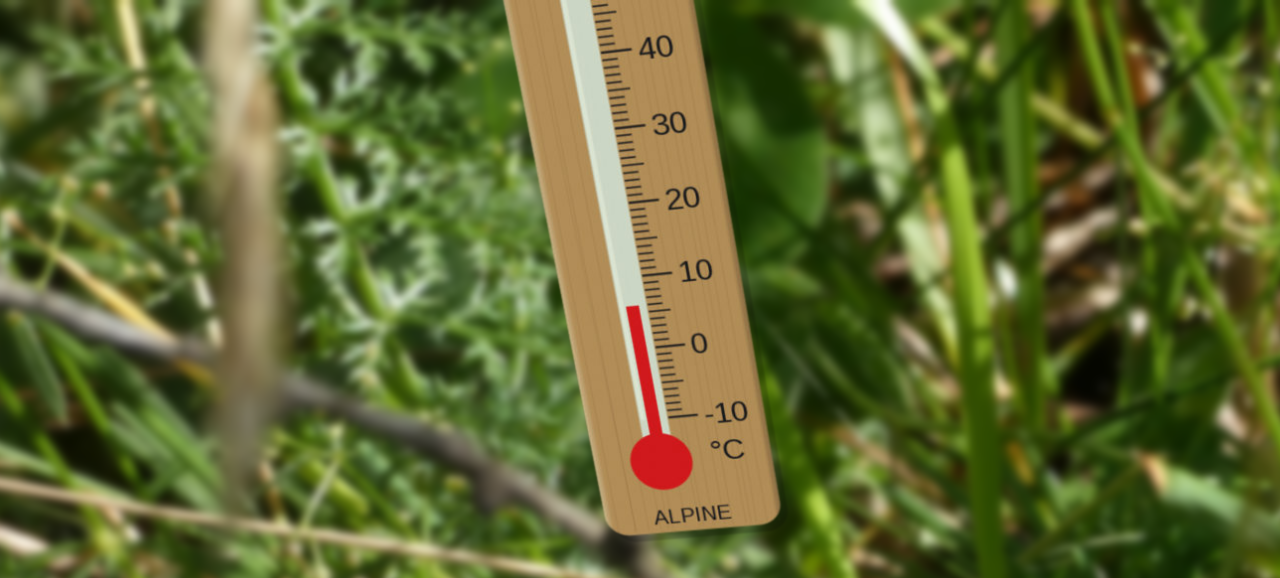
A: °C 6
